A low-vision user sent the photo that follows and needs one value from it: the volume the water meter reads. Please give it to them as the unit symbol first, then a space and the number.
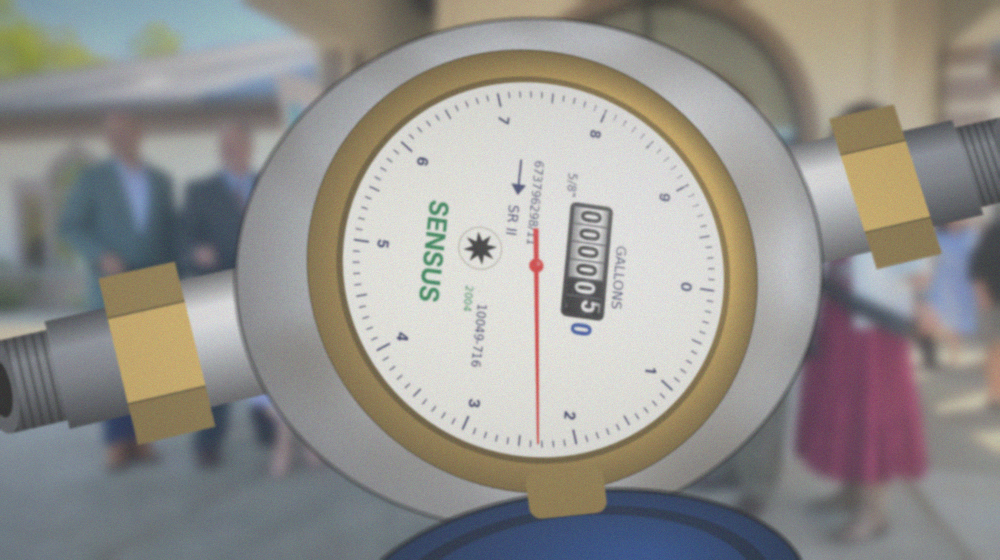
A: gal 52.3
